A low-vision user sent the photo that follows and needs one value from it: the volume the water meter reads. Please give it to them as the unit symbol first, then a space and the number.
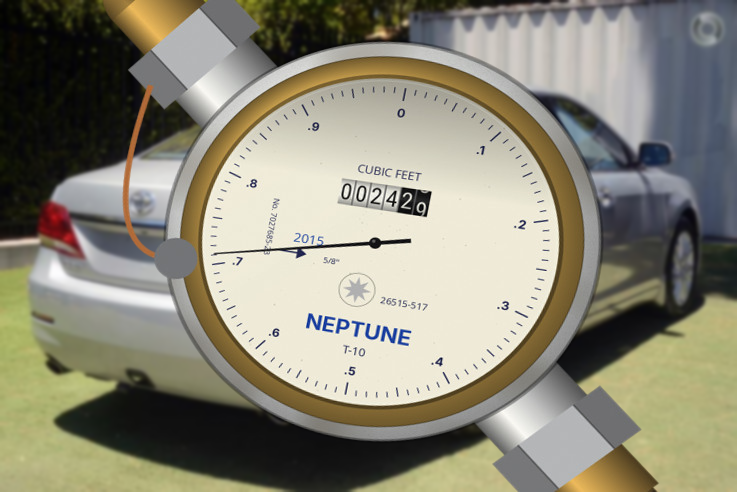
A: ft³ 2428.71
